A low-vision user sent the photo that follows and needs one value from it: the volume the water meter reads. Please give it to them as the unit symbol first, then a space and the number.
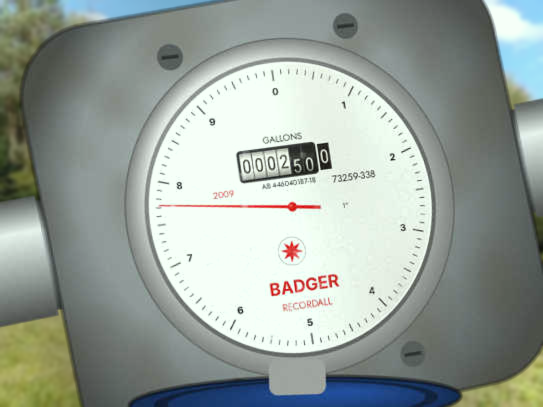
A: gal 2497.7
